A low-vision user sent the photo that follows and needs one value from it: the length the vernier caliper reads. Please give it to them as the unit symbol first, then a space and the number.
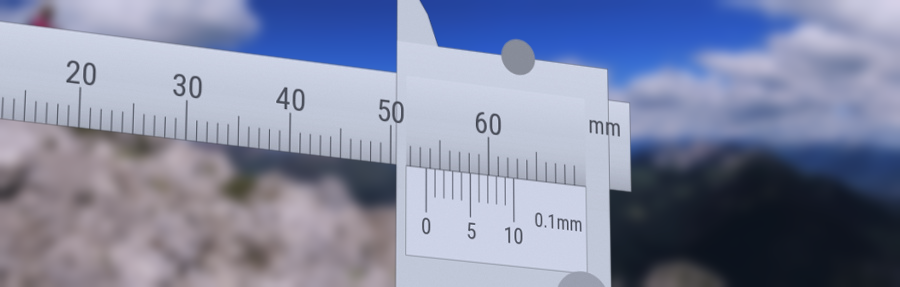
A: mm 53.6
